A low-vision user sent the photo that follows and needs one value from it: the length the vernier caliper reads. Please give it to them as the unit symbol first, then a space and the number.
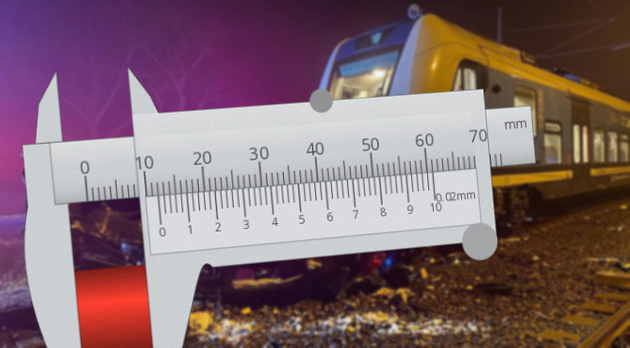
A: mm 12.0
